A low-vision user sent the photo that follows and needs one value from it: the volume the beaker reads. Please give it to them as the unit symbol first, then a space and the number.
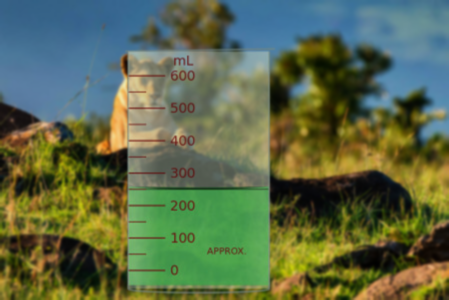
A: mL 250
